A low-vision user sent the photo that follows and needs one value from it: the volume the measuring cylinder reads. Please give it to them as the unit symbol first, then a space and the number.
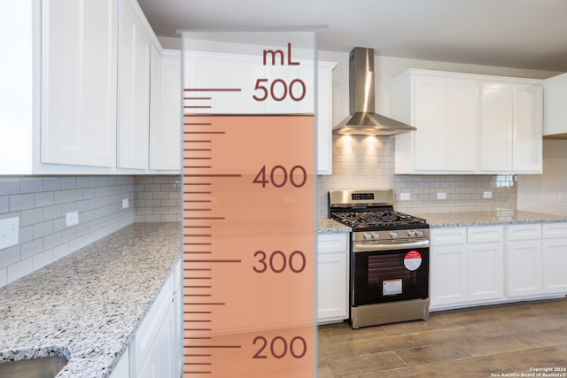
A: mL 470
